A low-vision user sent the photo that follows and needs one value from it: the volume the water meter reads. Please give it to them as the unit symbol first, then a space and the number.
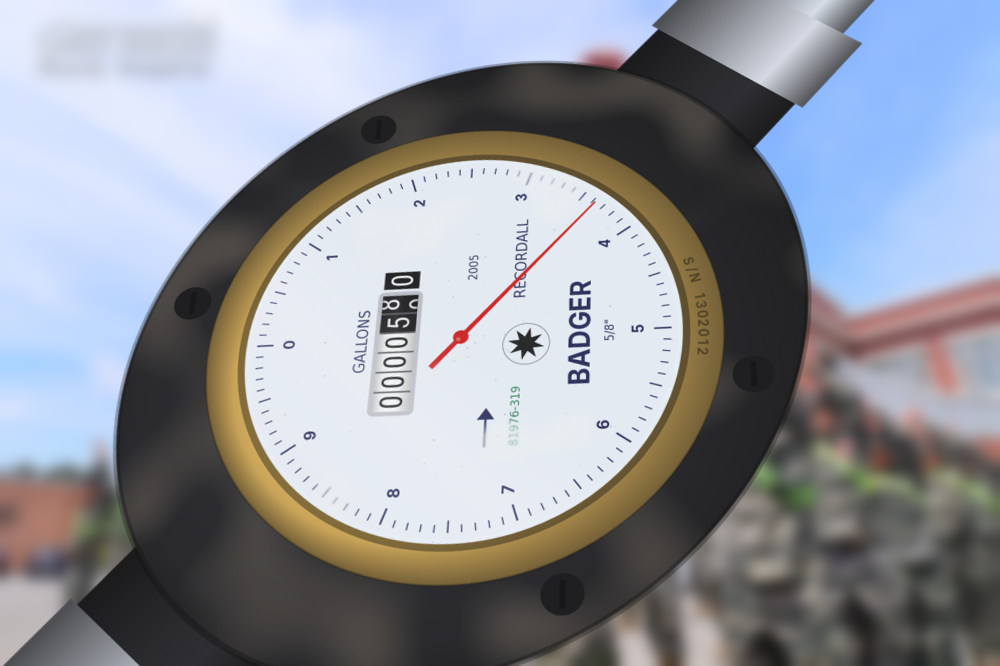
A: gal 583.6
